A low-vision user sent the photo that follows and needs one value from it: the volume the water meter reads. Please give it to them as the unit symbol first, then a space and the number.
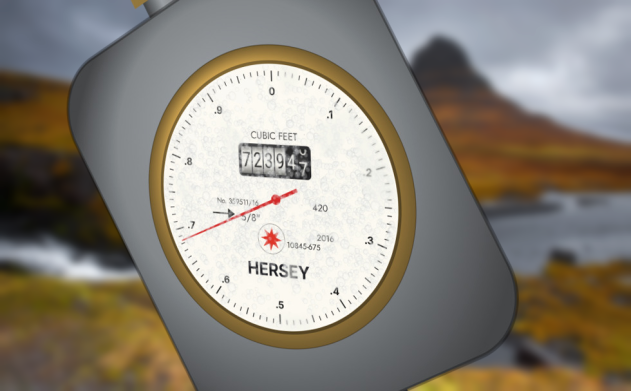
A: ft³ 723946.68
